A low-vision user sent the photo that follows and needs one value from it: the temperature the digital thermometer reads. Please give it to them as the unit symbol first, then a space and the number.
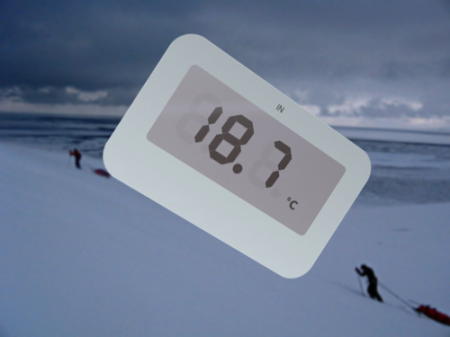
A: °C 18.7
